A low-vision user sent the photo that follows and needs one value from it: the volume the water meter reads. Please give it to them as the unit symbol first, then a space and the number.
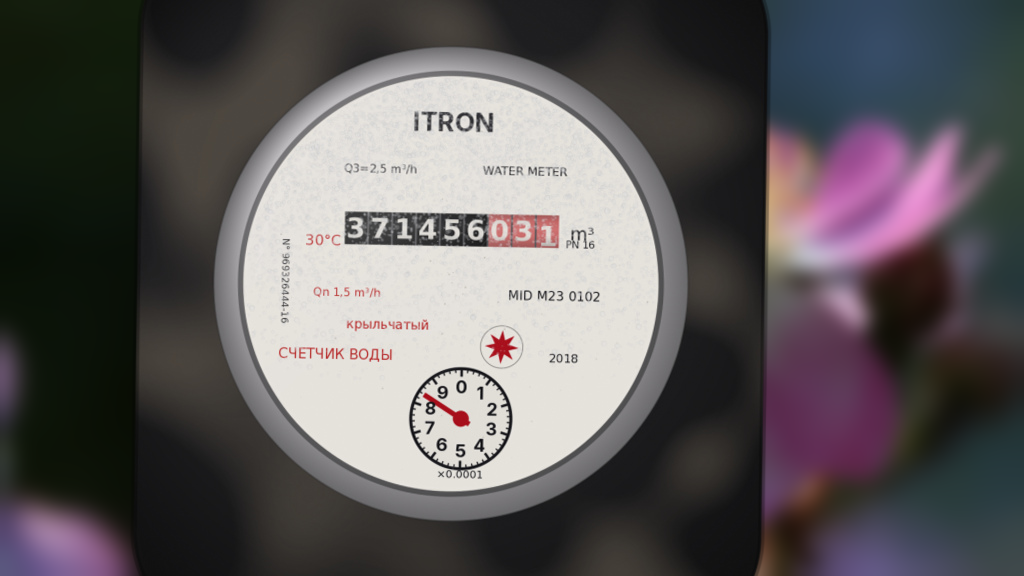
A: m³ 371456.0308
